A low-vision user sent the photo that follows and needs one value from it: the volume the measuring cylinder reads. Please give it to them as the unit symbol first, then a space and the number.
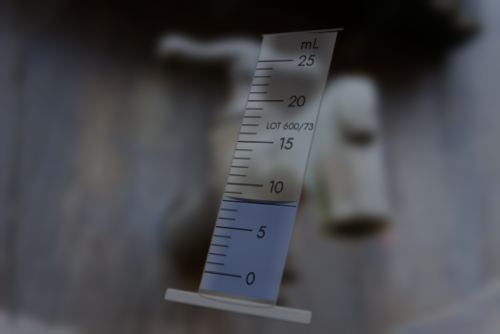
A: mL 8
